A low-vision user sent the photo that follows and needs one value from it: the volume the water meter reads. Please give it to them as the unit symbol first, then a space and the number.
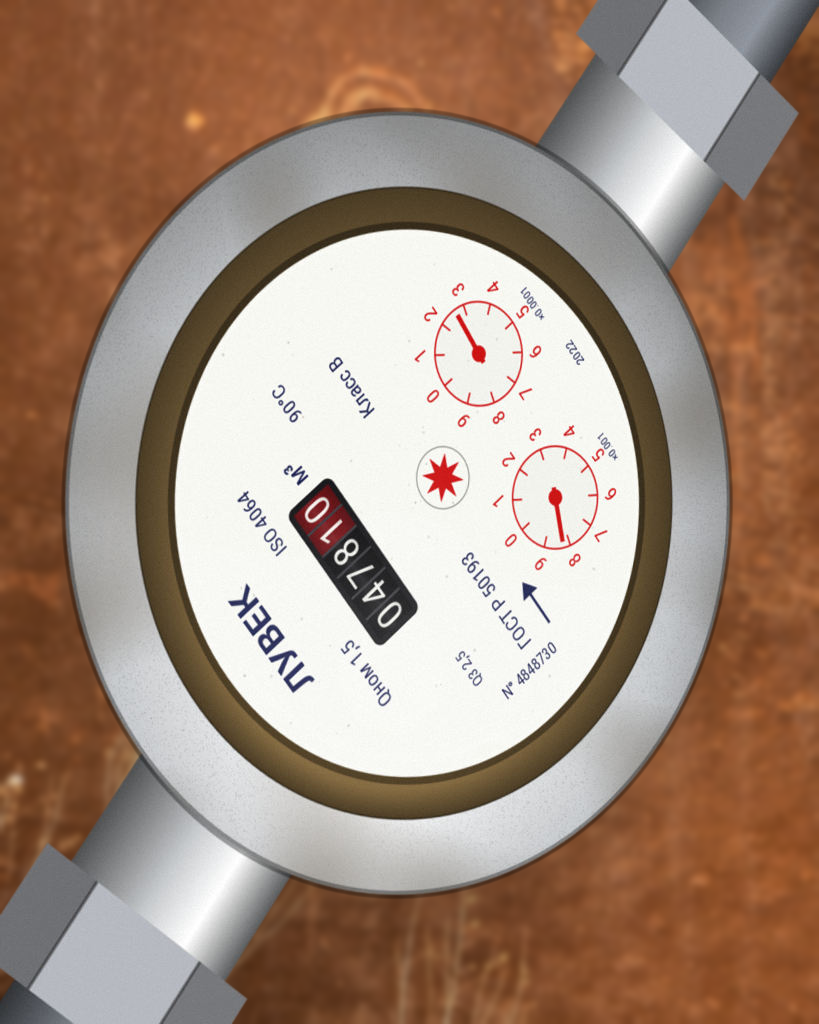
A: m³ 478.1082
